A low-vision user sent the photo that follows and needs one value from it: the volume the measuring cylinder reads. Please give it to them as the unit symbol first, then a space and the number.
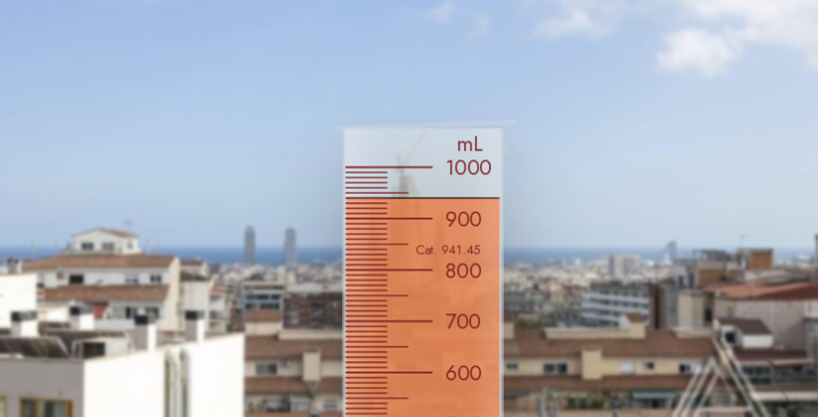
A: mL 940
